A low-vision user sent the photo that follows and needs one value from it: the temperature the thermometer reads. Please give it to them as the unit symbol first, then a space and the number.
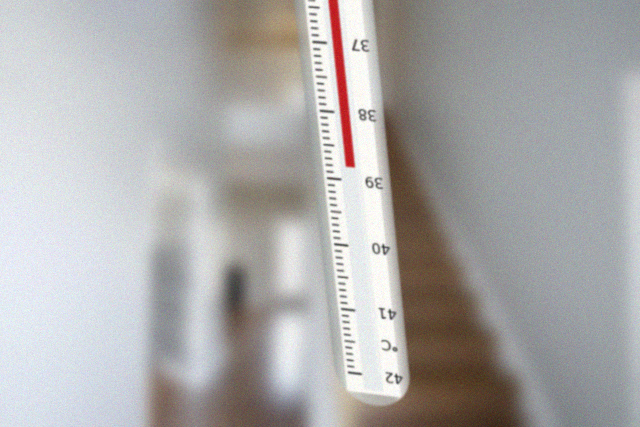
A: °C 38.8
